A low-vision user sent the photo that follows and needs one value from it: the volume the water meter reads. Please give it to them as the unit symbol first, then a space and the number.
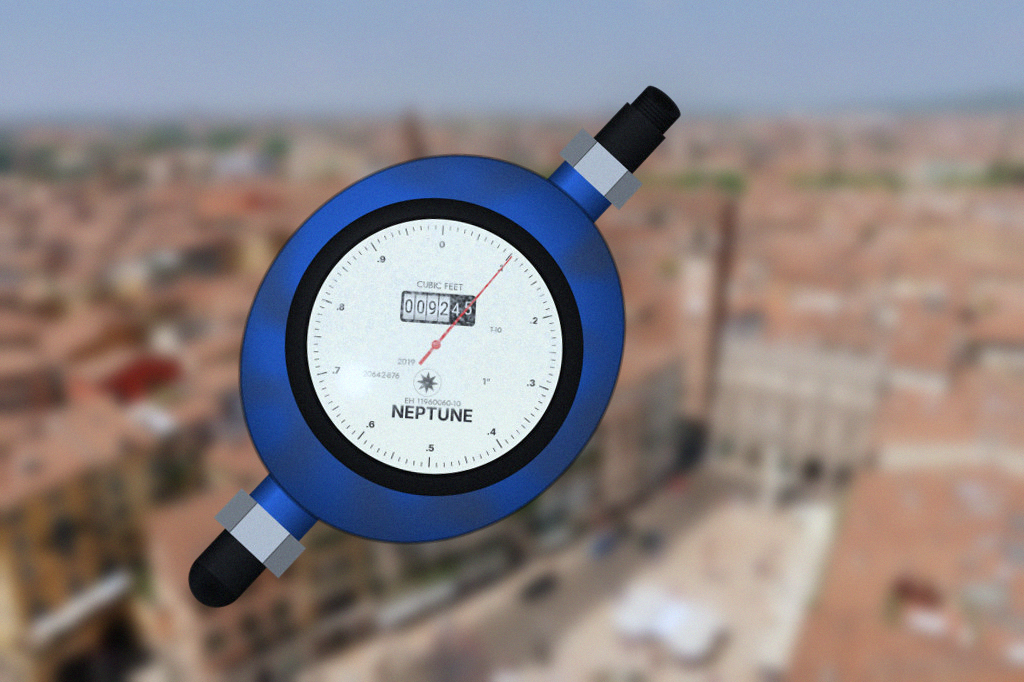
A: ft³ 9245.10
